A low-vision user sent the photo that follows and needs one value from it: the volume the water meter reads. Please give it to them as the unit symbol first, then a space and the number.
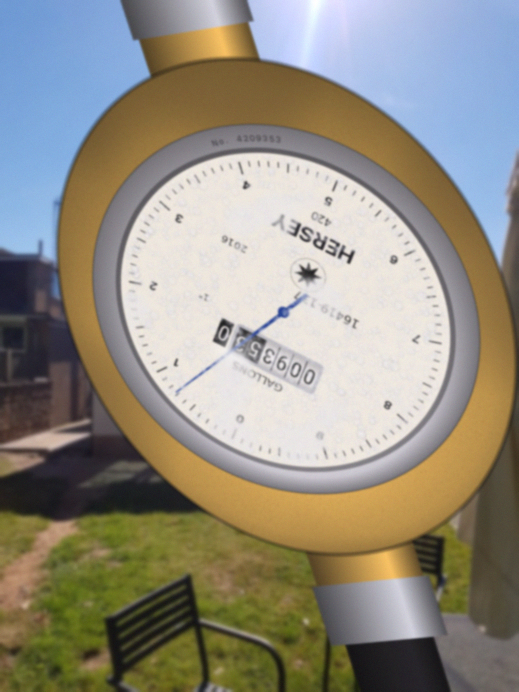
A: gal 93530.7
